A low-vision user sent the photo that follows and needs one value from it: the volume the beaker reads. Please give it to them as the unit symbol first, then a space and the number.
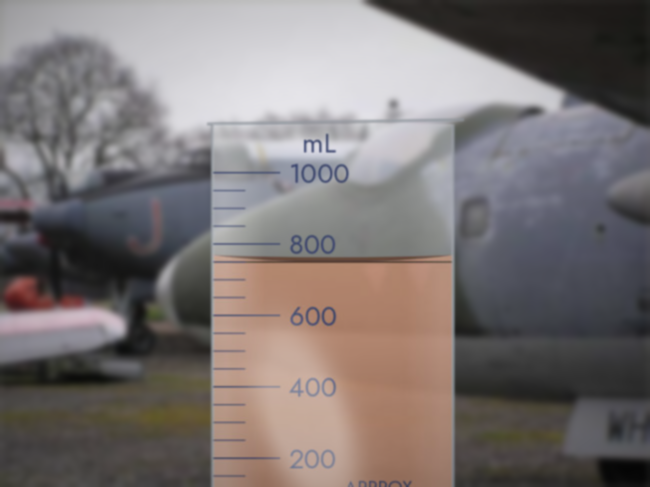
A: mL 750
